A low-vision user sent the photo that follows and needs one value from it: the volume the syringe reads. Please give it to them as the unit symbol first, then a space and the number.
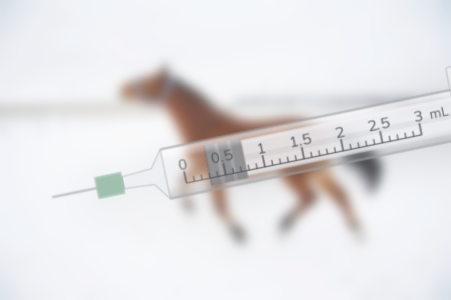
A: mL 0.3
